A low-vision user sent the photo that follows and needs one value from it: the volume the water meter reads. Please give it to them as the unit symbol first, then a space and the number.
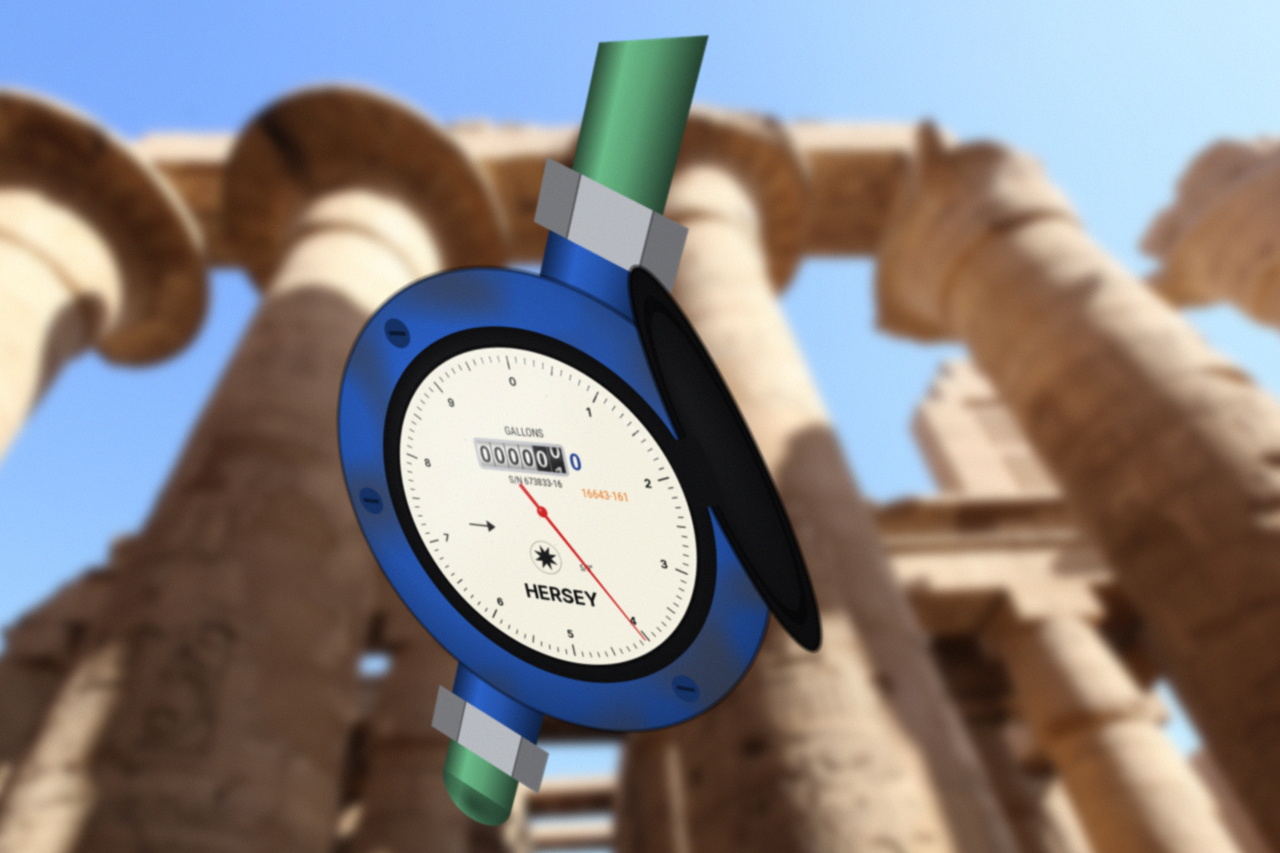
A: gal 4.0
